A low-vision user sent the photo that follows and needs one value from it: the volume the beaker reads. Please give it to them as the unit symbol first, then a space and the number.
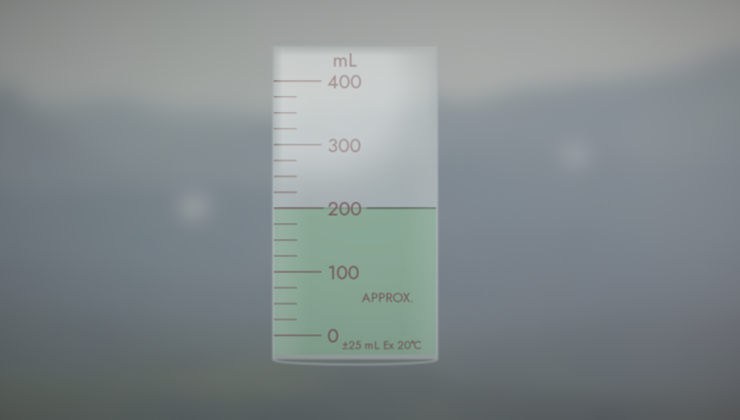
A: mL 200
